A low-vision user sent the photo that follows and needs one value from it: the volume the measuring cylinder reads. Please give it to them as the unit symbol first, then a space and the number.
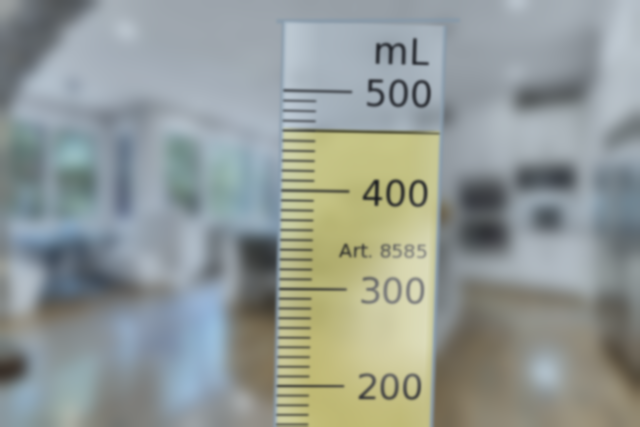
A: mL 460
